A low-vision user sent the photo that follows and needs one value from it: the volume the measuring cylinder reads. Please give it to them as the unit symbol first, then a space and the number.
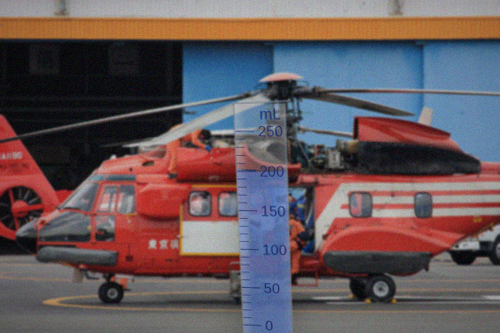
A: mL 200
